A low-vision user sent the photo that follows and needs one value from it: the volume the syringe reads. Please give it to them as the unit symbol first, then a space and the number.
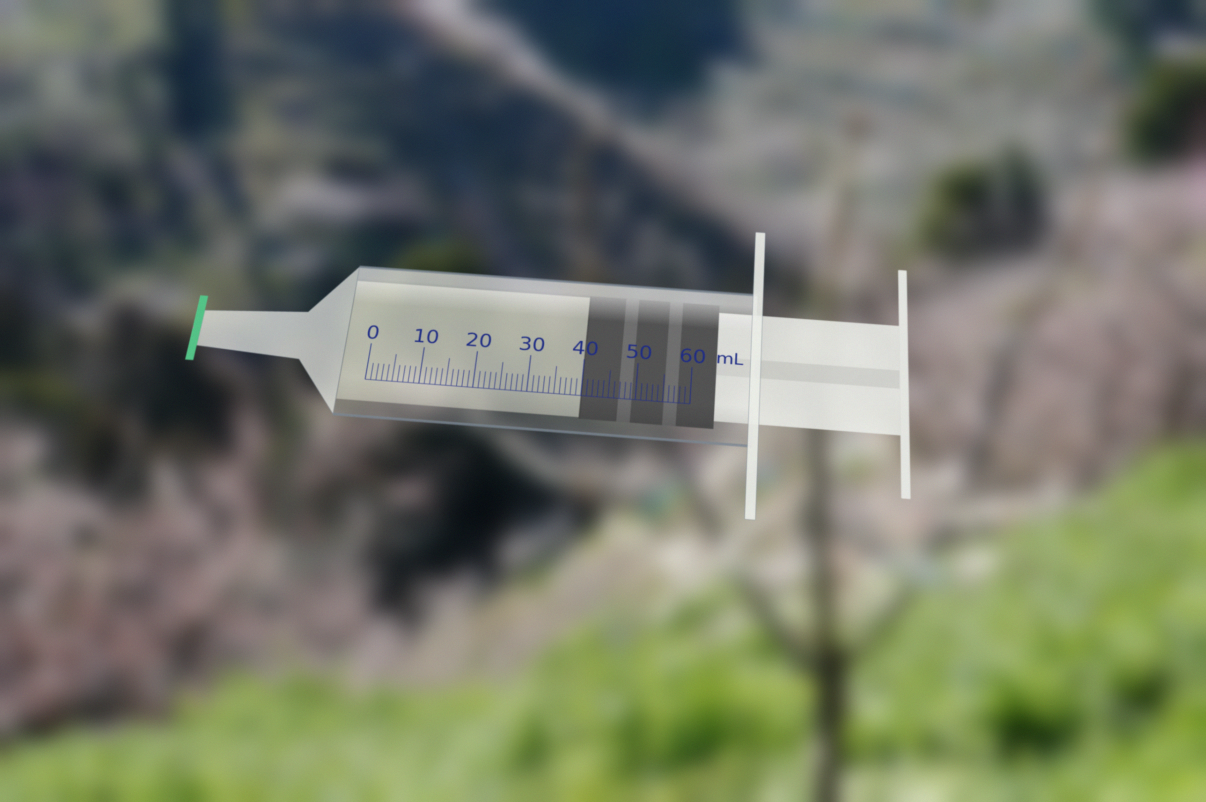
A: mL 40
